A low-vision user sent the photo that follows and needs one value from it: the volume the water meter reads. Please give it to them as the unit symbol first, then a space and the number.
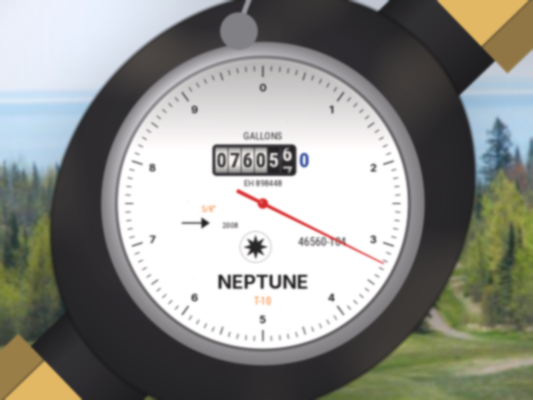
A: gal 760563.2
